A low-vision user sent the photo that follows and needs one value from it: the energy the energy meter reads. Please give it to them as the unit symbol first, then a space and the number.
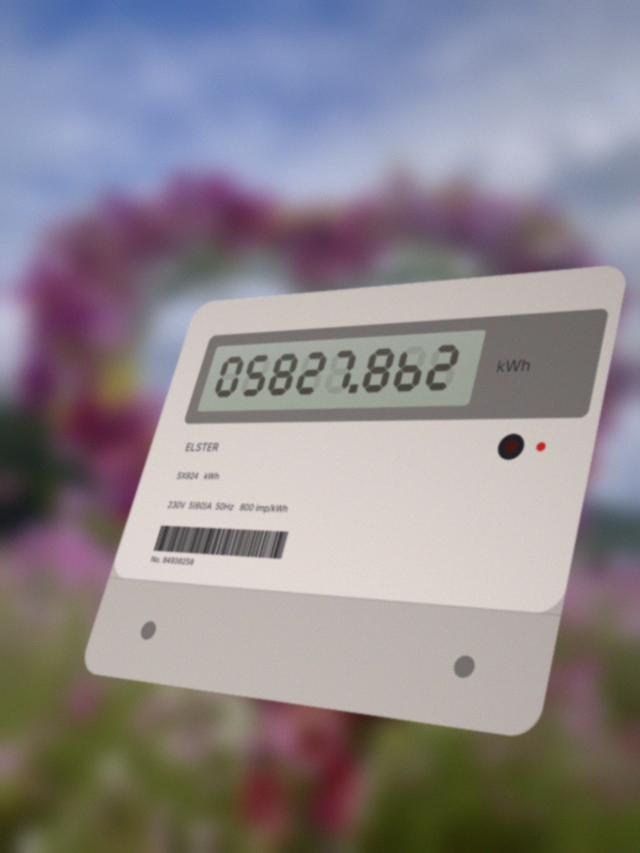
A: kWh 5827.862
